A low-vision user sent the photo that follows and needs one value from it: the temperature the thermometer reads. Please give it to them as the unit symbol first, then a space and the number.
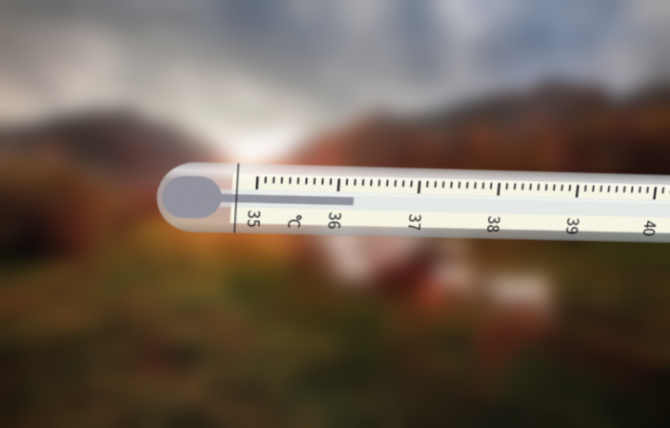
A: °C 36.2
